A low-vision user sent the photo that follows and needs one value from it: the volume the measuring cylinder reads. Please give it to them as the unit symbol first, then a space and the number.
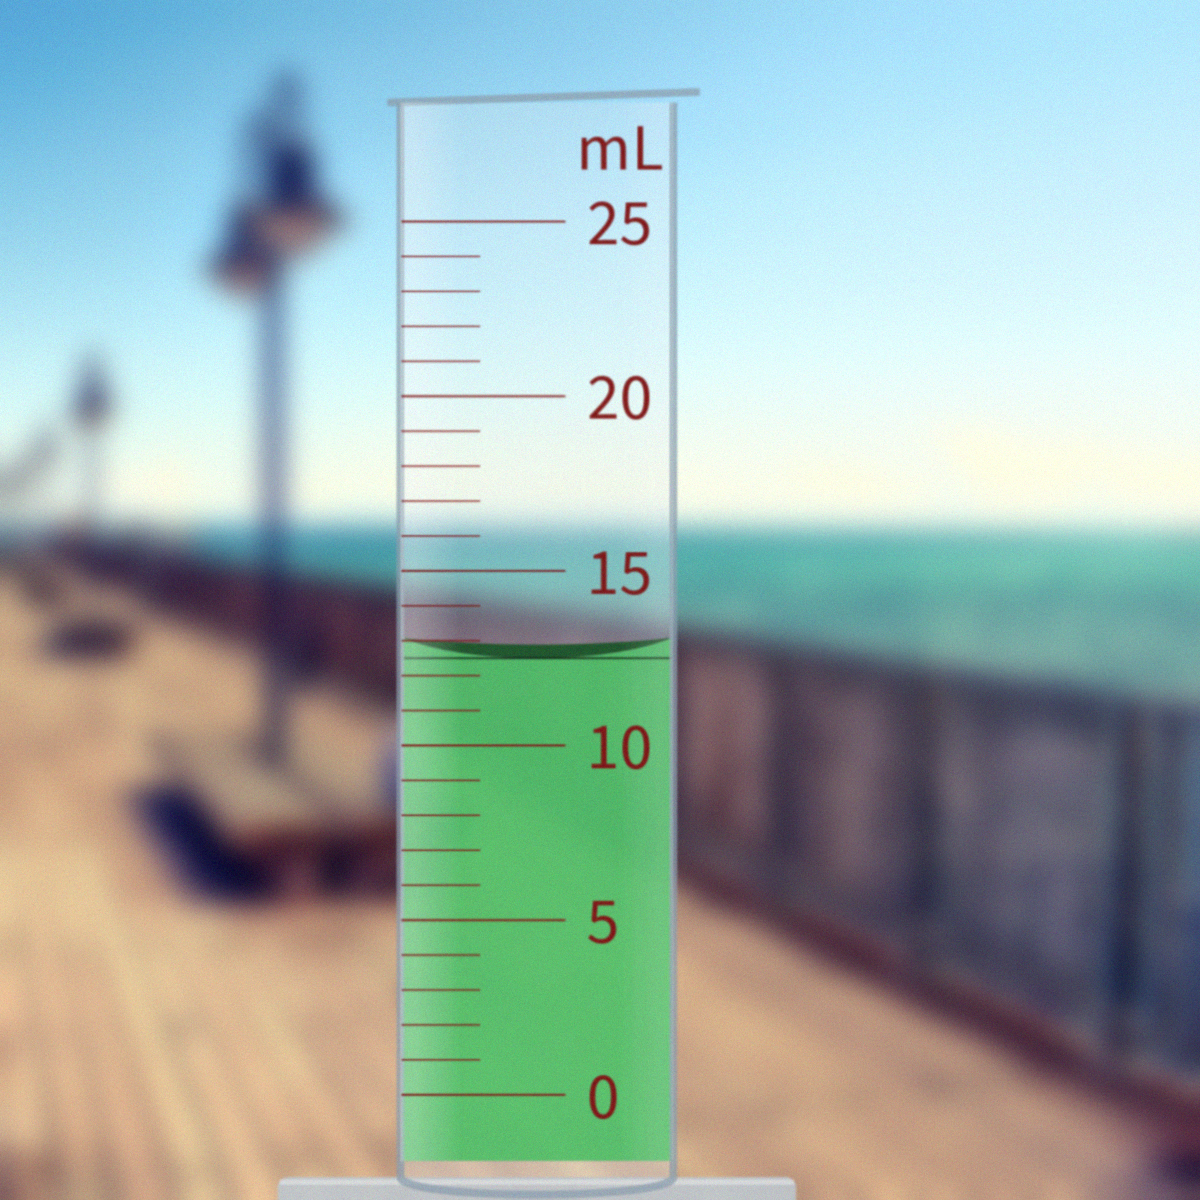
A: mL 12.5
